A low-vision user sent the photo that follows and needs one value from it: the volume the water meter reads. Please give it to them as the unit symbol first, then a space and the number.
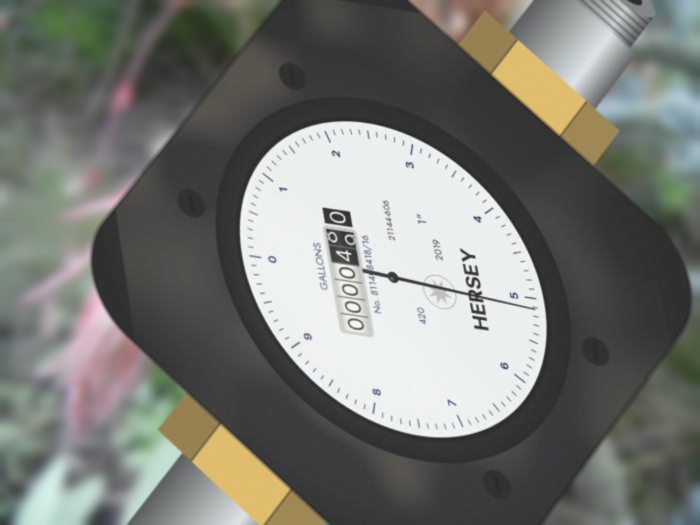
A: gal 485.1
